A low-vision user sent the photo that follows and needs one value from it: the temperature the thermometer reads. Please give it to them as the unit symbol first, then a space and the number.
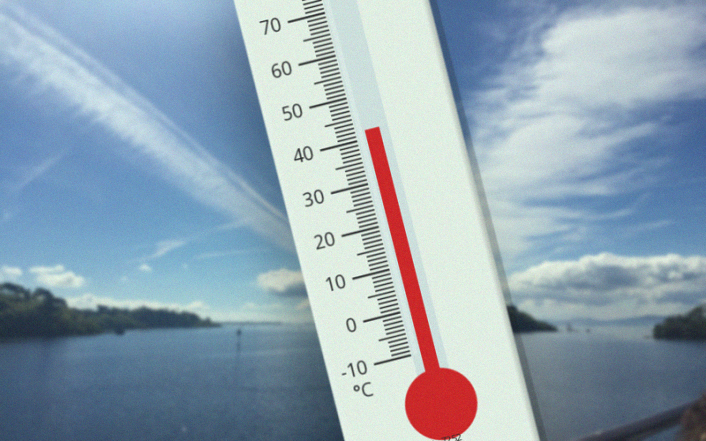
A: °C 42
